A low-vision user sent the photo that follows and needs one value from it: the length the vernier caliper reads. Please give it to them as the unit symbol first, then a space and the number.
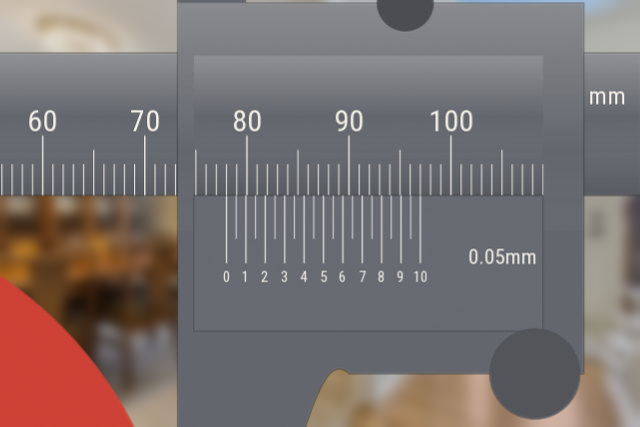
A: mm 78.0
